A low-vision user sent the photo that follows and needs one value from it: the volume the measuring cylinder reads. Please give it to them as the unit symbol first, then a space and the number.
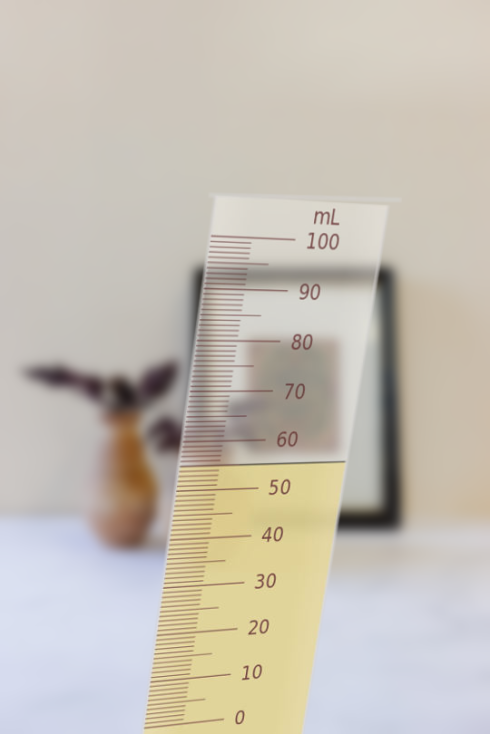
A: mL 55
